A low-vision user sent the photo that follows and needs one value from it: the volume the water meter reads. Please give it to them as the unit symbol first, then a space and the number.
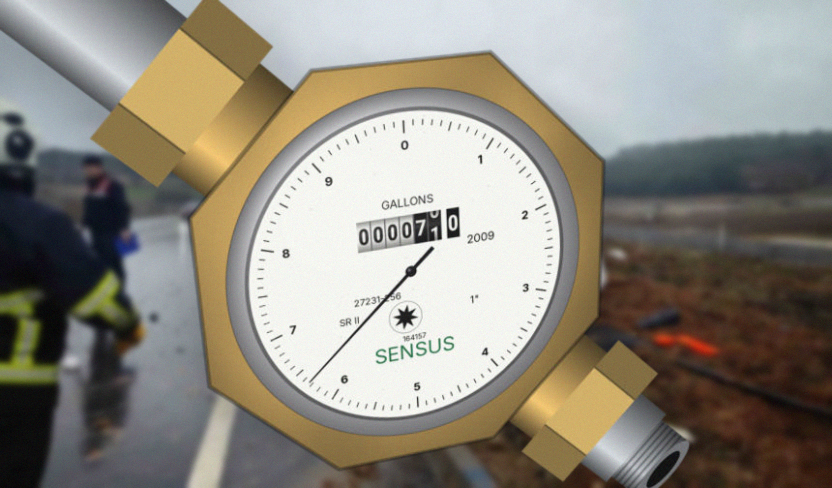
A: gal 706.3
